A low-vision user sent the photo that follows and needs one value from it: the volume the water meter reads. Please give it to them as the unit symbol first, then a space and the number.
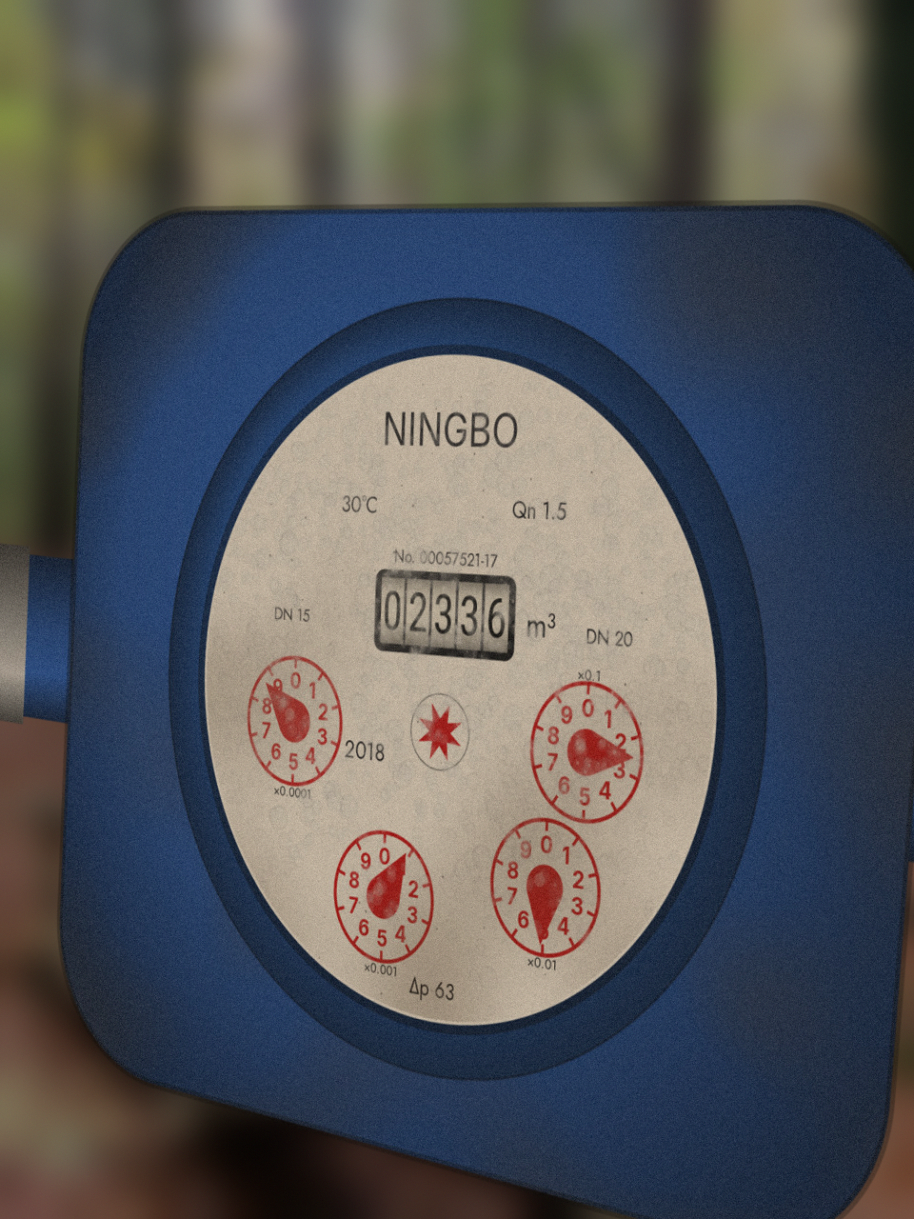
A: m³ 2336.2508
